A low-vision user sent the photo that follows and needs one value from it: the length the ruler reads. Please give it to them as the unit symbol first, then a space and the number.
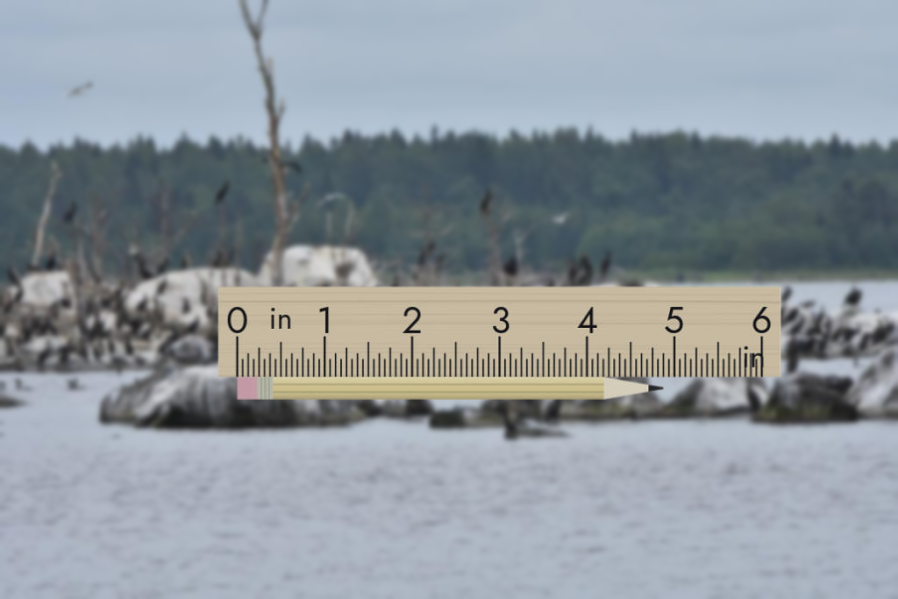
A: in 4.875
